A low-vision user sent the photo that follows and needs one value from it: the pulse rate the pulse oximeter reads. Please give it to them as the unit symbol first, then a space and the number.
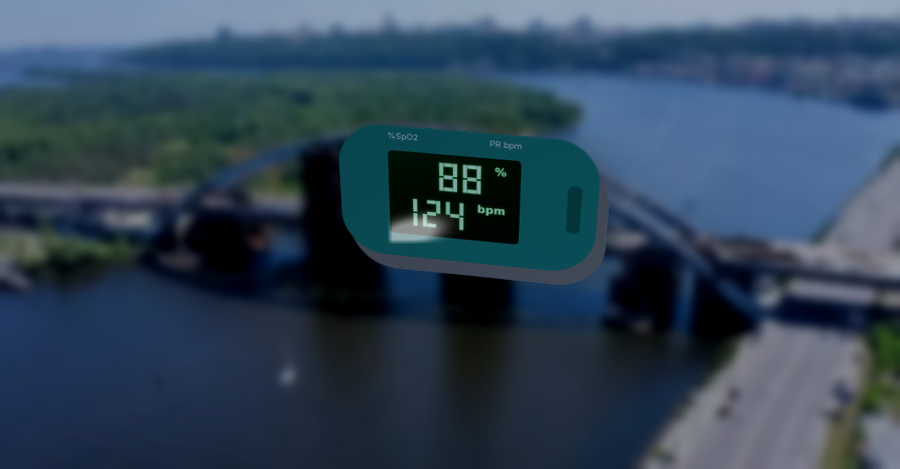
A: bpm 124
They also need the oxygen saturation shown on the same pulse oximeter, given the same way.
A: % 88
